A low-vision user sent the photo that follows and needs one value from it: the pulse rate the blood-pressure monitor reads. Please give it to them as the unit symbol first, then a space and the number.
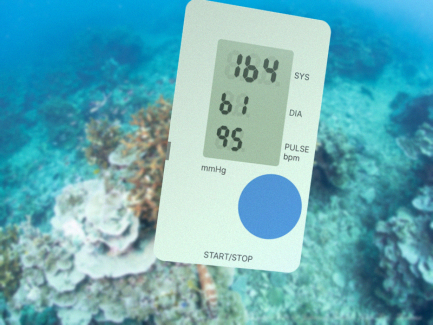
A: bpm 95
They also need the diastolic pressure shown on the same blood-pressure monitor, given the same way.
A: mmHg 61
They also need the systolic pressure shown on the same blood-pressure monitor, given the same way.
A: mmHg 164
